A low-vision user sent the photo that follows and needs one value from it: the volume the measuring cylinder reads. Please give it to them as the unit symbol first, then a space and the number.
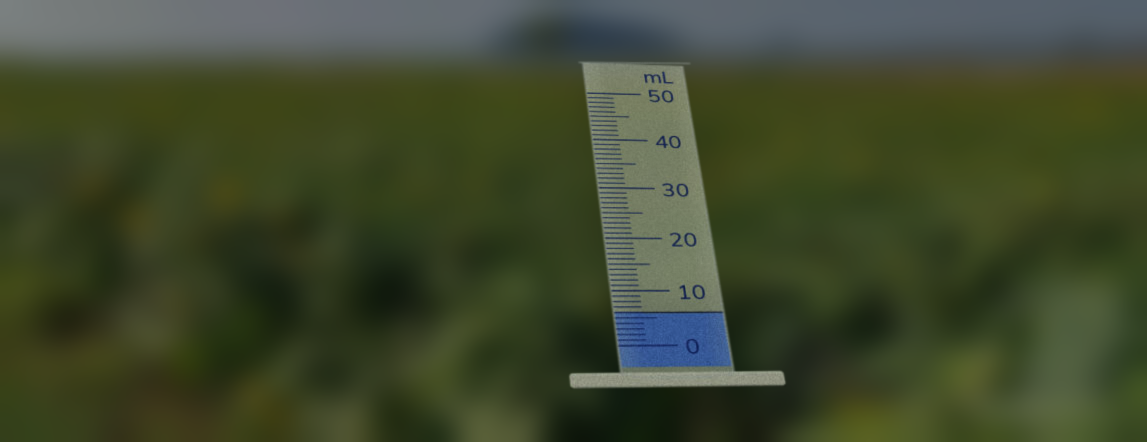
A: mL 6
